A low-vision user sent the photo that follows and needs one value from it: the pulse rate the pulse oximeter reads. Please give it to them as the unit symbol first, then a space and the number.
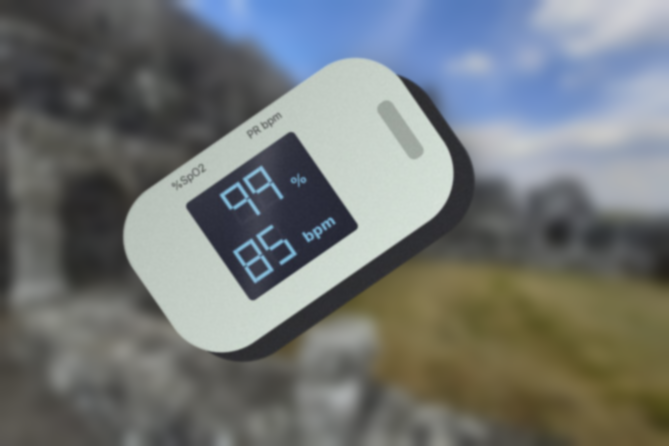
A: bpm 85
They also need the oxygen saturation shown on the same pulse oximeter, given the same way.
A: % 99
